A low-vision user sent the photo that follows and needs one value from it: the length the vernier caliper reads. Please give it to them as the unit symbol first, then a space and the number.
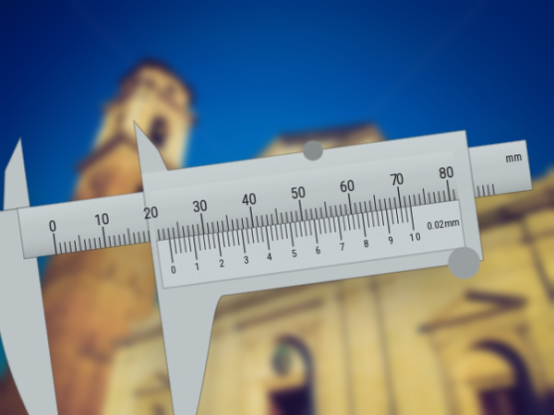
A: mm 23.0
